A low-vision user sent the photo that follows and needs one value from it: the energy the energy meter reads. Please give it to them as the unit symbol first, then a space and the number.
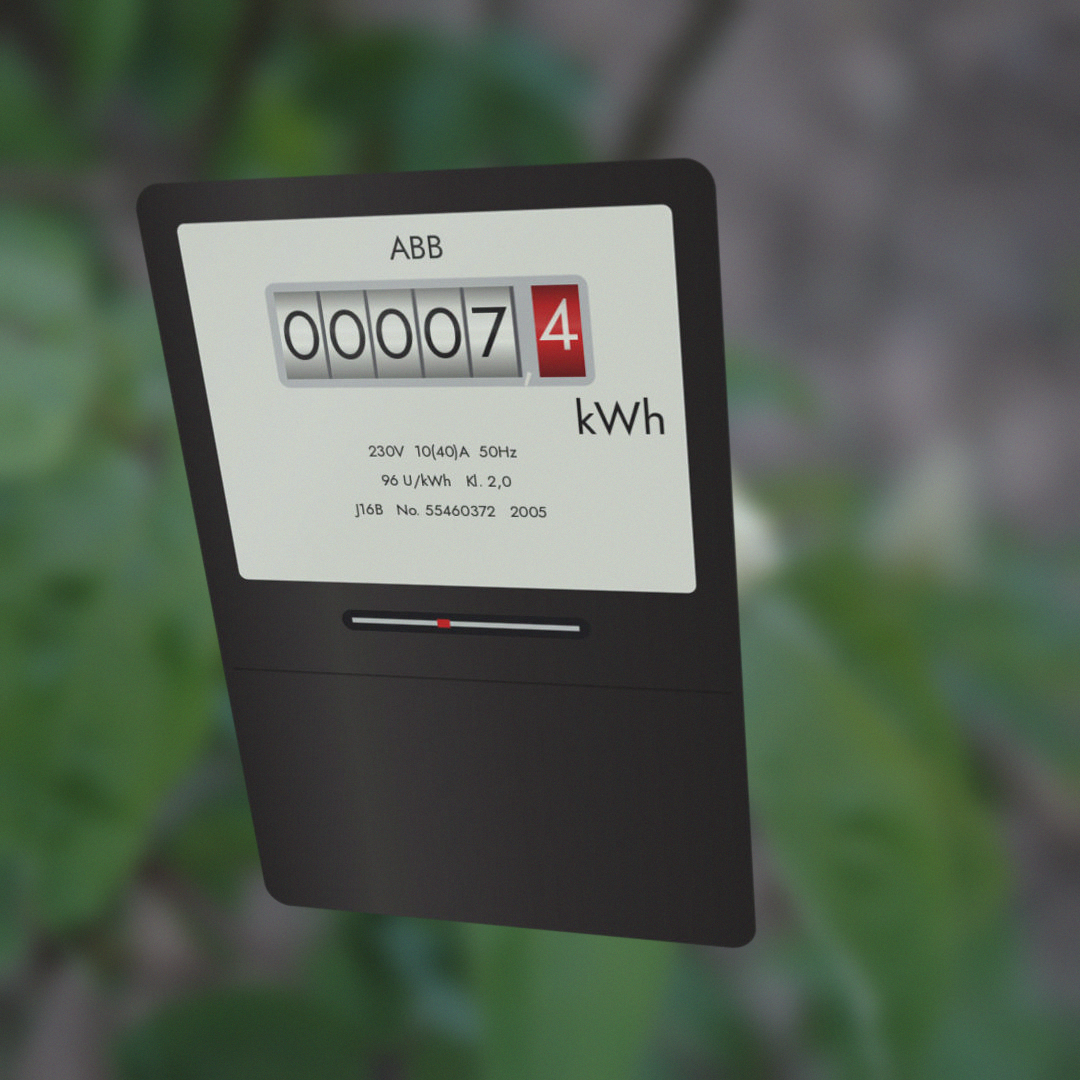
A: kWh 7.4
